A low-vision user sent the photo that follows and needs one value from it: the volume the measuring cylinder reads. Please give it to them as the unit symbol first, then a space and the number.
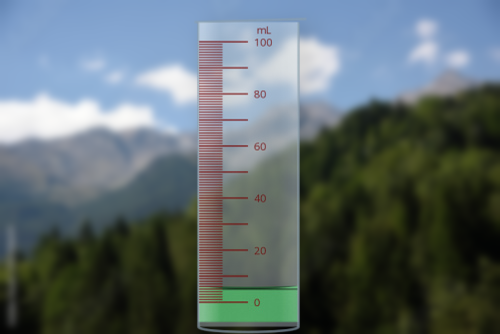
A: mL 5
